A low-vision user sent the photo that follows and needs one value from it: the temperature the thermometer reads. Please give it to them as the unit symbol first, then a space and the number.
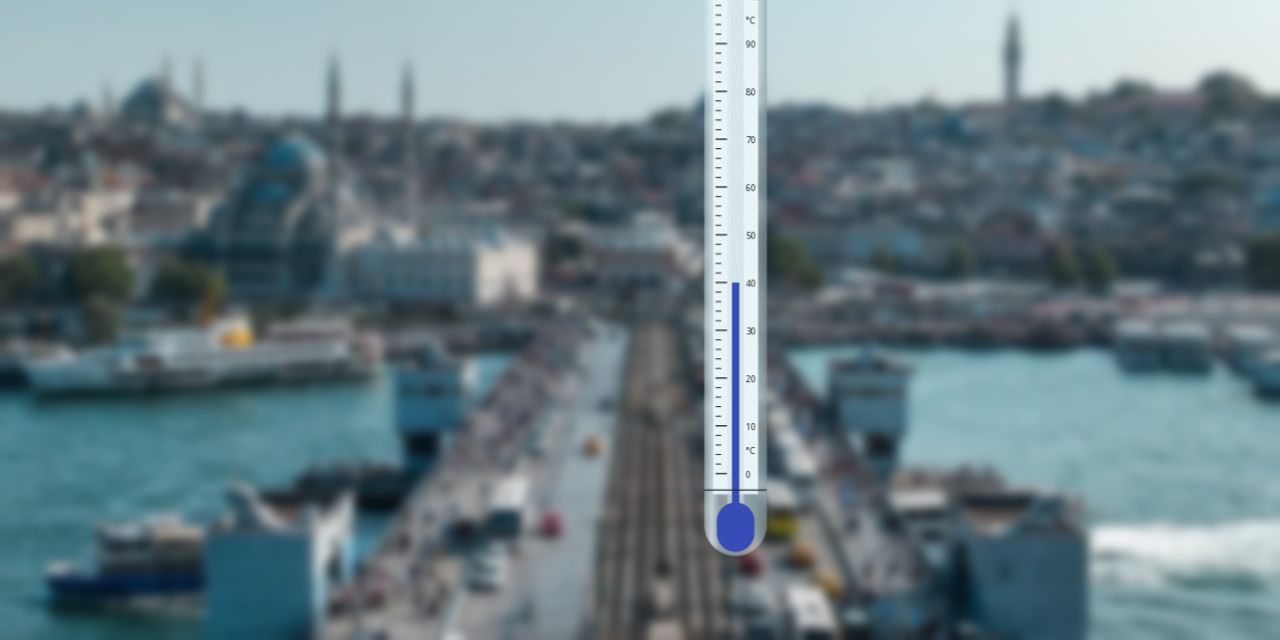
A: °C 40
